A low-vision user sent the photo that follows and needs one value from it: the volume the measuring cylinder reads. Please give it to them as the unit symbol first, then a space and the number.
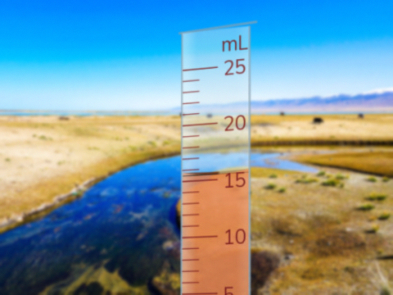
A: mL 15.5
